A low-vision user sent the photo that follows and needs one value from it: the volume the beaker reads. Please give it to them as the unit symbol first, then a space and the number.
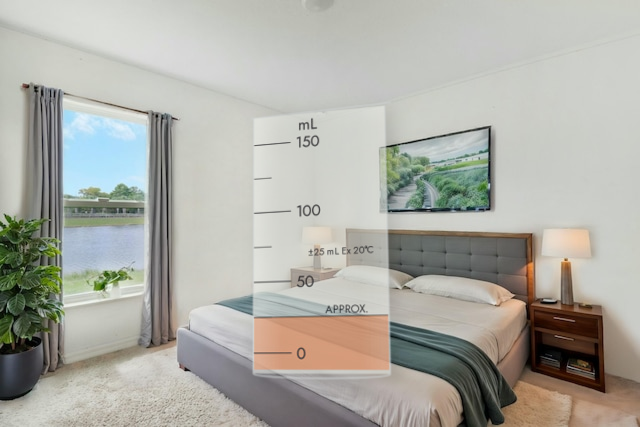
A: mL 25
